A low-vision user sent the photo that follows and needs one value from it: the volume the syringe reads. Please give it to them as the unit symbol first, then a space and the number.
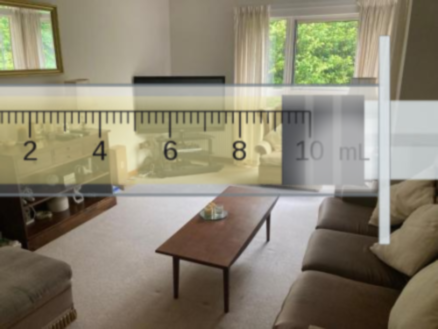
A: mL 9.2
